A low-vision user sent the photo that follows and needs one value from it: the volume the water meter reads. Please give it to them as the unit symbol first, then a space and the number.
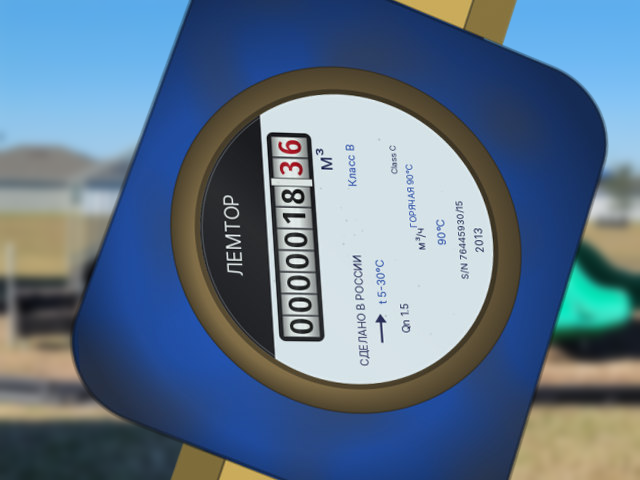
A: m³ 18.36
